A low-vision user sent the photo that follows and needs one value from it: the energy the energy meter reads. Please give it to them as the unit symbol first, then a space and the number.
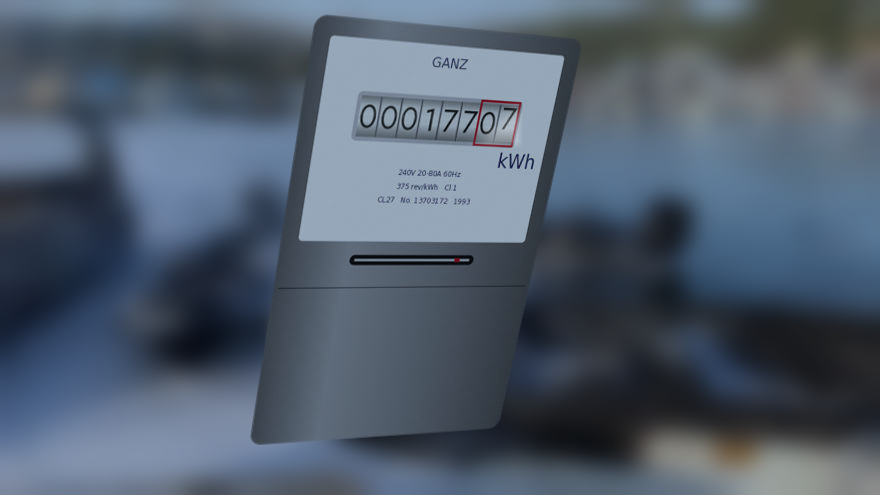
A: kWh 177.07
